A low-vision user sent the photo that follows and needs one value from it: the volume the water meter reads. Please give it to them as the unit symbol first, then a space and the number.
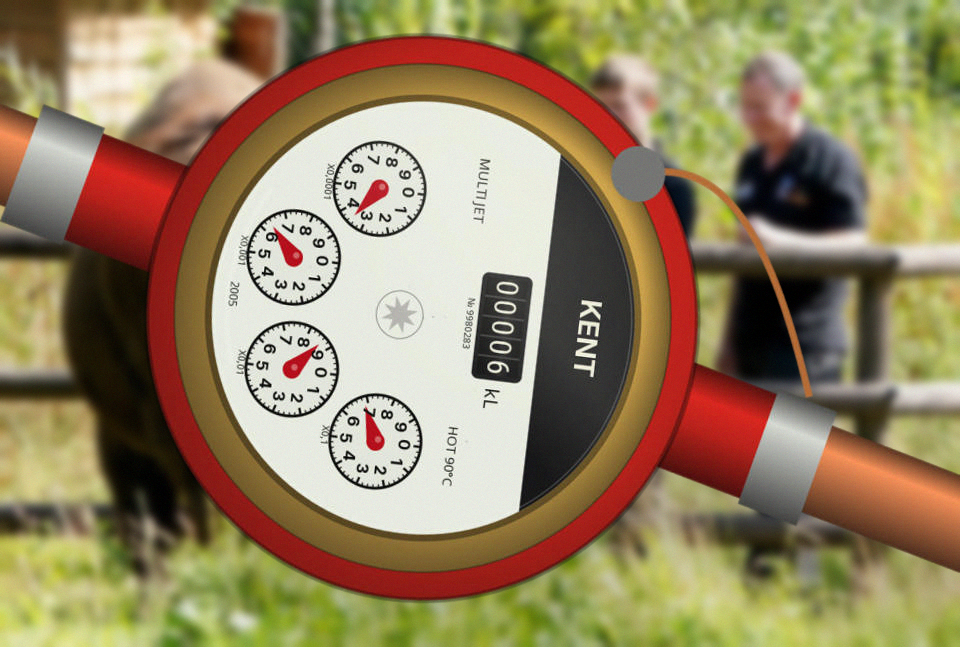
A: kL 6.6863
